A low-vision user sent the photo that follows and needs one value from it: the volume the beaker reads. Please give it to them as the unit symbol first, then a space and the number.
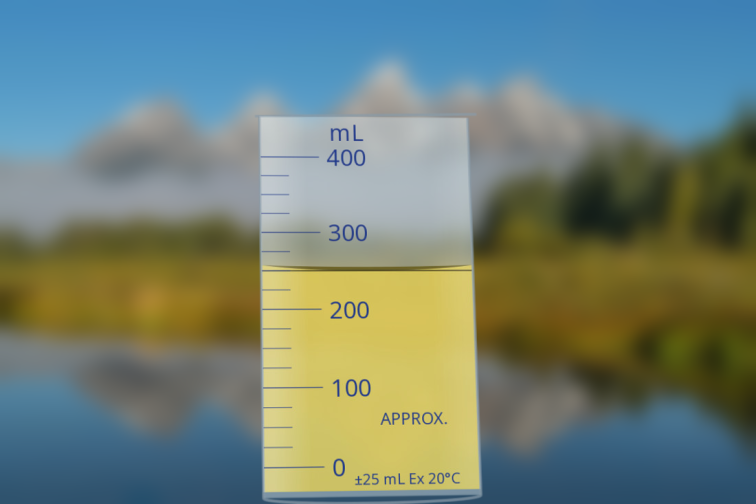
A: mL 250
